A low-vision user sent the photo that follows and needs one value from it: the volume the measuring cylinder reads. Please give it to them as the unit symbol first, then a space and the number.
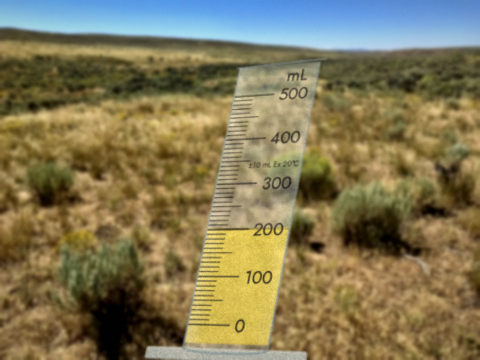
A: mL 200
